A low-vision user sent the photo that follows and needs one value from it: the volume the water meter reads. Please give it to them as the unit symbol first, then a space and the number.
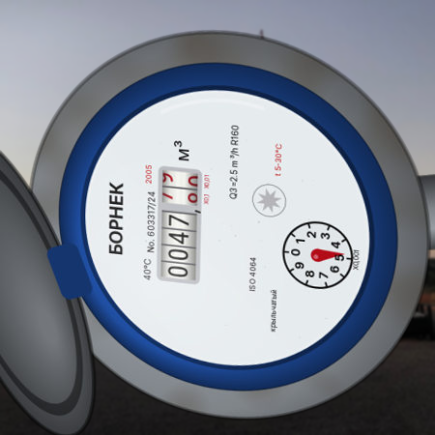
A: m³ 47.794
